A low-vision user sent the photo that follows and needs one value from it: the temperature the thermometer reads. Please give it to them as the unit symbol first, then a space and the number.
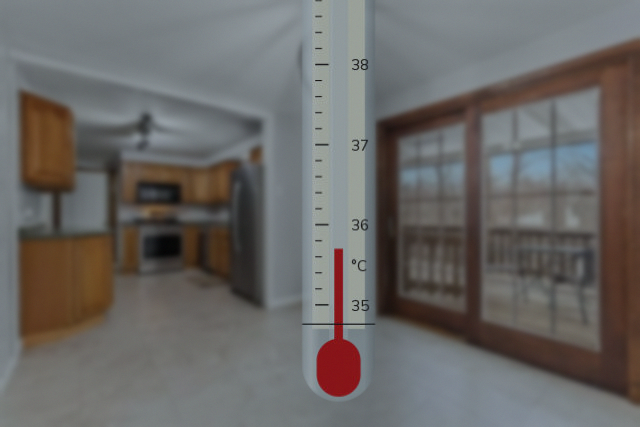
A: °C 35.7
